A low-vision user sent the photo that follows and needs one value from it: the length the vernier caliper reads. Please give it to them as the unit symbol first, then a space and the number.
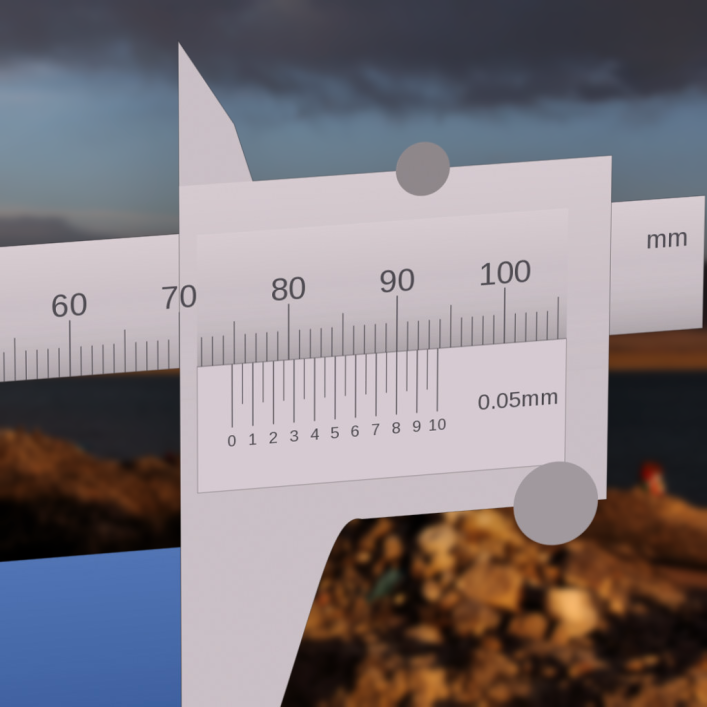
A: mm 74.8
